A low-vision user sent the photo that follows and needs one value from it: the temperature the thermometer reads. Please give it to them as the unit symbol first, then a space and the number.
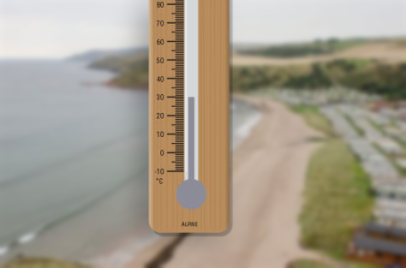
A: °C 30
